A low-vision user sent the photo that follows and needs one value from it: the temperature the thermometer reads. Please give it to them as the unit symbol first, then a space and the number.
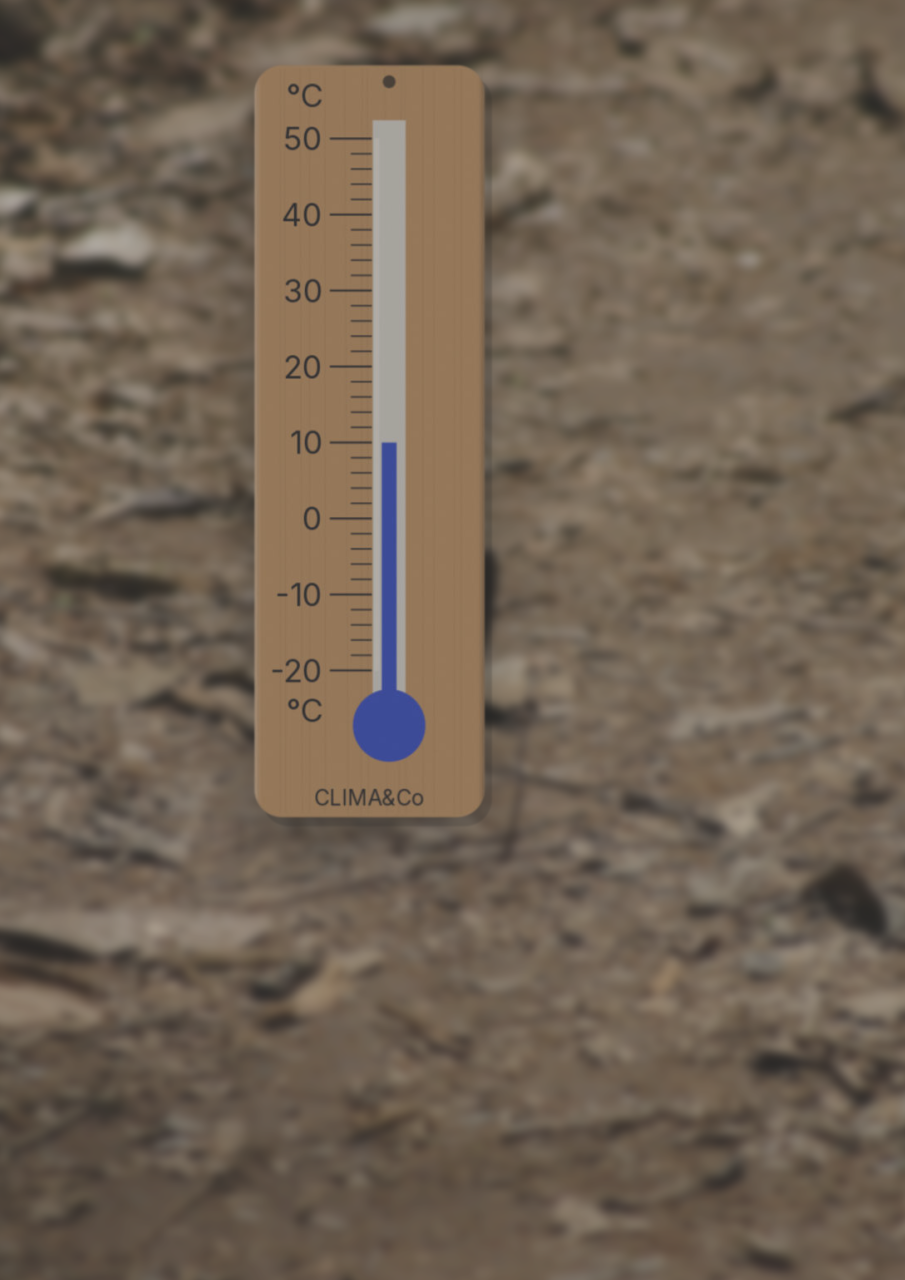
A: °C 10
